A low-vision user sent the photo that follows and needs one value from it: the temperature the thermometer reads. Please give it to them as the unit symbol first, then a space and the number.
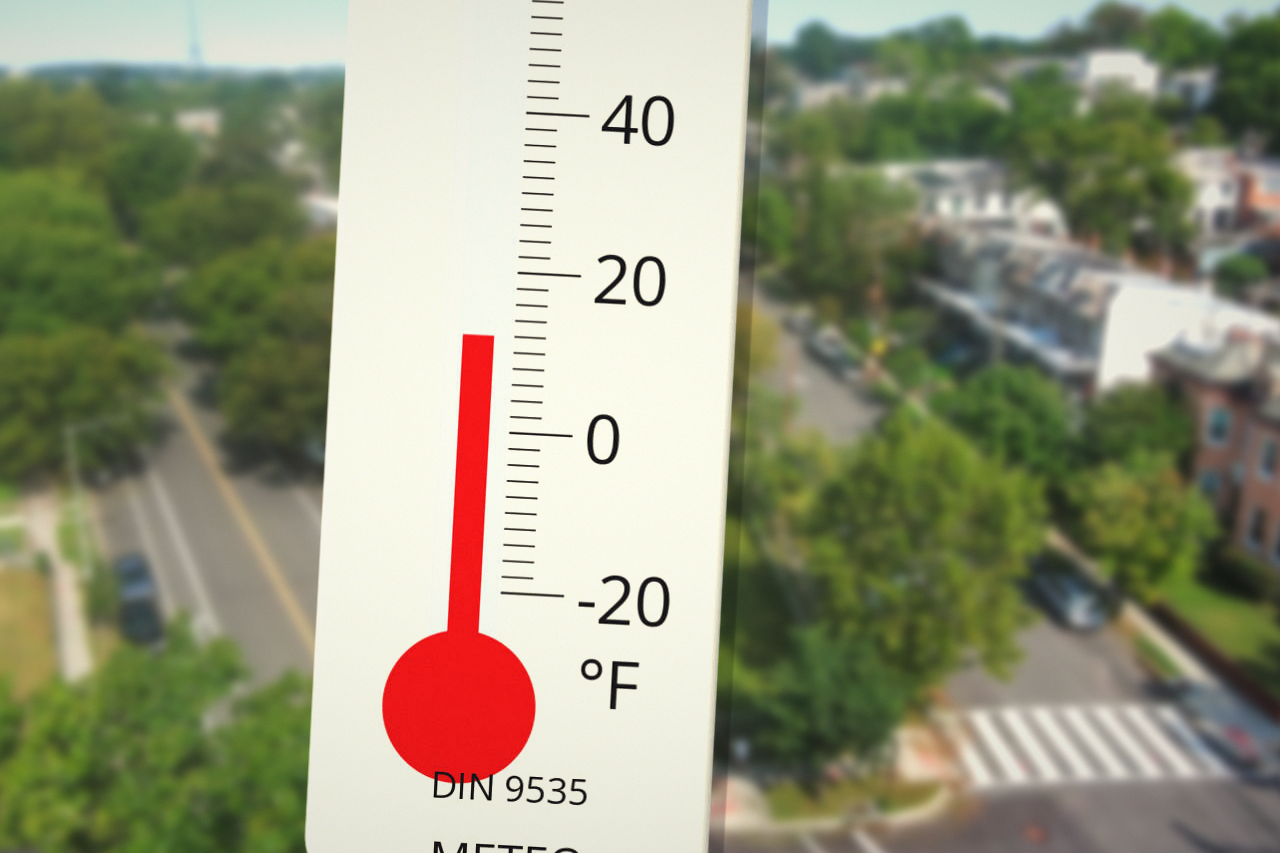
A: °F 12
